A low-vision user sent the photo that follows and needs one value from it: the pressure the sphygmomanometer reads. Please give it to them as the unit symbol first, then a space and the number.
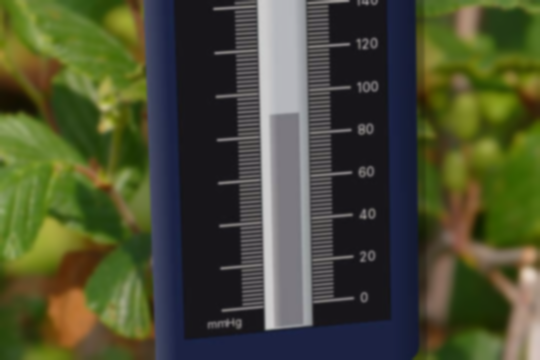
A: mmHg 90
